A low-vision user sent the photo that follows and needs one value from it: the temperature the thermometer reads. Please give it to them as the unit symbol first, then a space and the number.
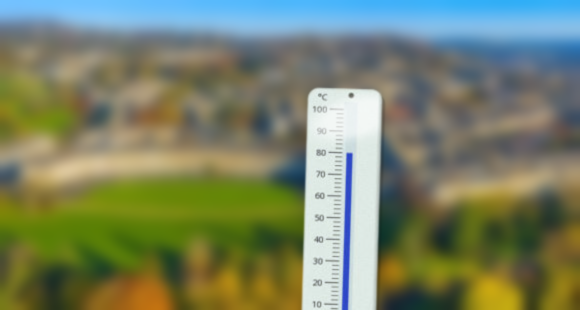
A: °C 80
